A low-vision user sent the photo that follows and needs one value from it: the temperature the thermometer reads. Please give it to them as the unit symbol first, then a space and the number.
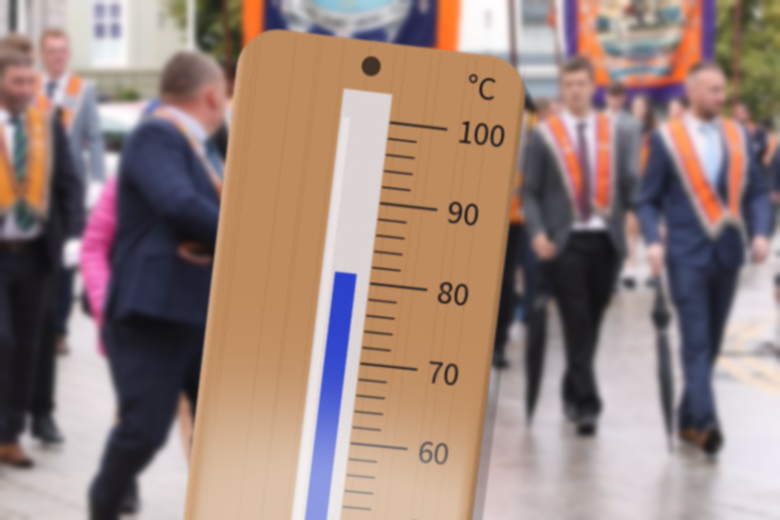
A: °C 81
